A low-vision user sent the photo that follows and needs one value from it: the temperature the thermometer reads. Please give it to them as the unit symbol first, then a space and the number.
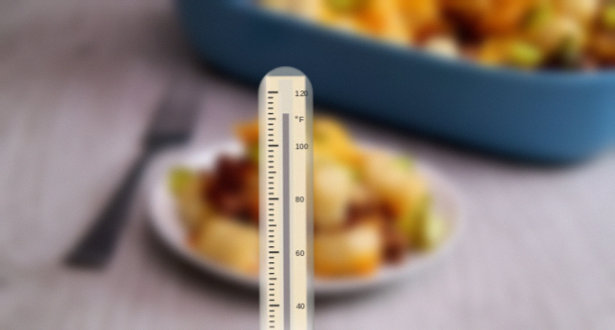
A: °F 112
